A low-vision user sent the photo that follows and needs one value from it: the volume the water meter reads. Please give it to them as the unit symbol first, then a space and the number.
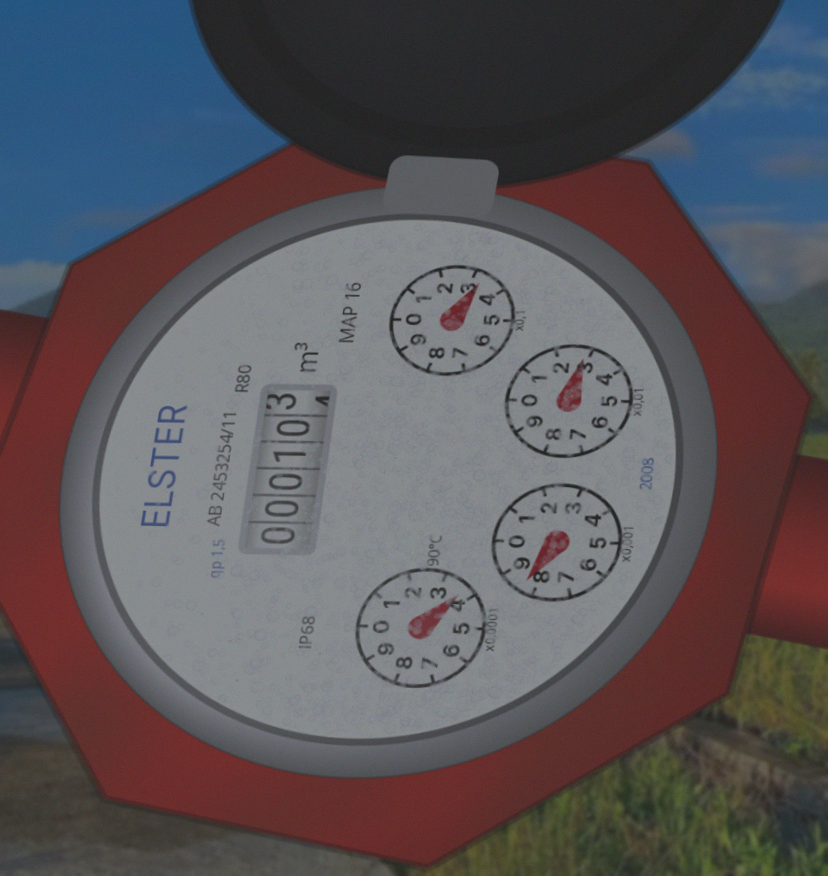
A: m³ 103.3283
